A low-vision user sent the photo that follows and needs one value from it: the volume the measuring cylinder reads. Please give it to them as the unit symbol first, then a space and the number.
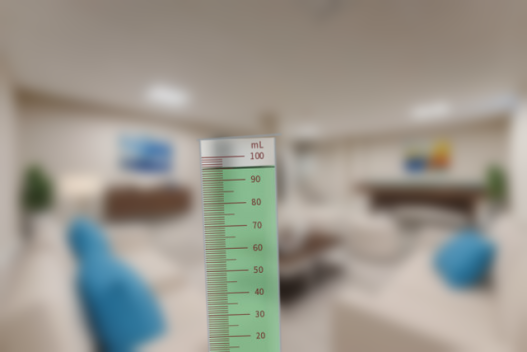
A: mL 95
